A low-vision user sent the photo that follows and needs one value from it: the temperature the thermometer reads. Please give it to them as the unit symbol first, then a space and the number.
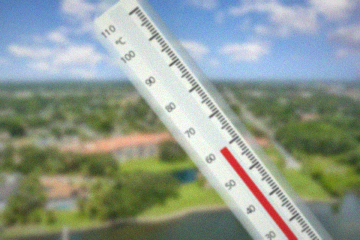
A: °C 60
